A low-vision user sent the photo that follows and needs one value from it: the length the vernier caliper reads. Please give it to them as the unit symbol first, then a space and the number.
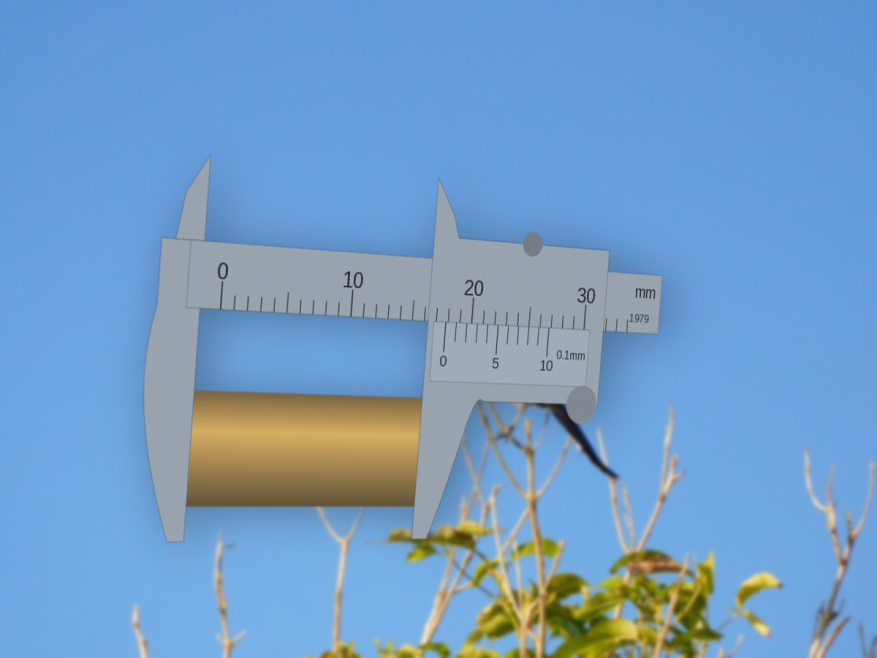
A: mm 17.8
